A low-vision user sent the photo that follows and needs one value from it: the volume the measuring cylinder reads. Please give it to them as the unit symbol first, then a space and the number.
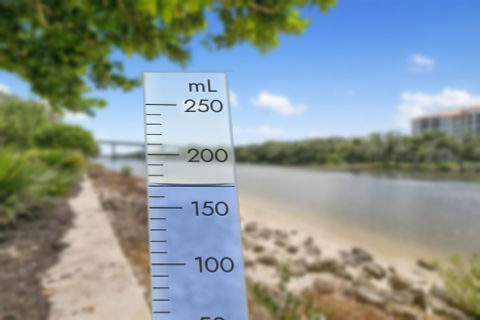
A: mL 170
